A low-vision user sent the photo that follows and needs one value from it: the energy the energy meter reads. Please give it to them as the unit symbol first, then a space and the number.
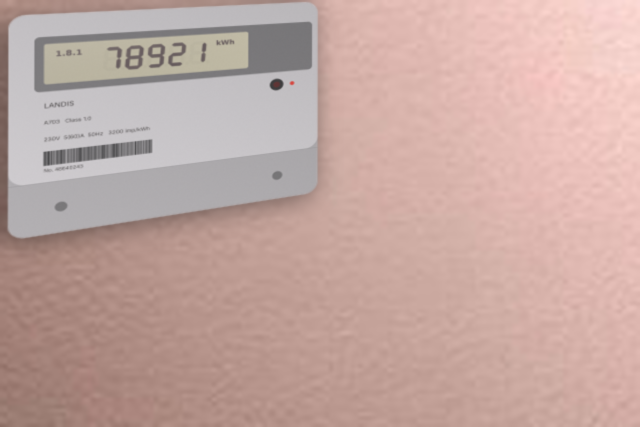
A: kWh 78921
